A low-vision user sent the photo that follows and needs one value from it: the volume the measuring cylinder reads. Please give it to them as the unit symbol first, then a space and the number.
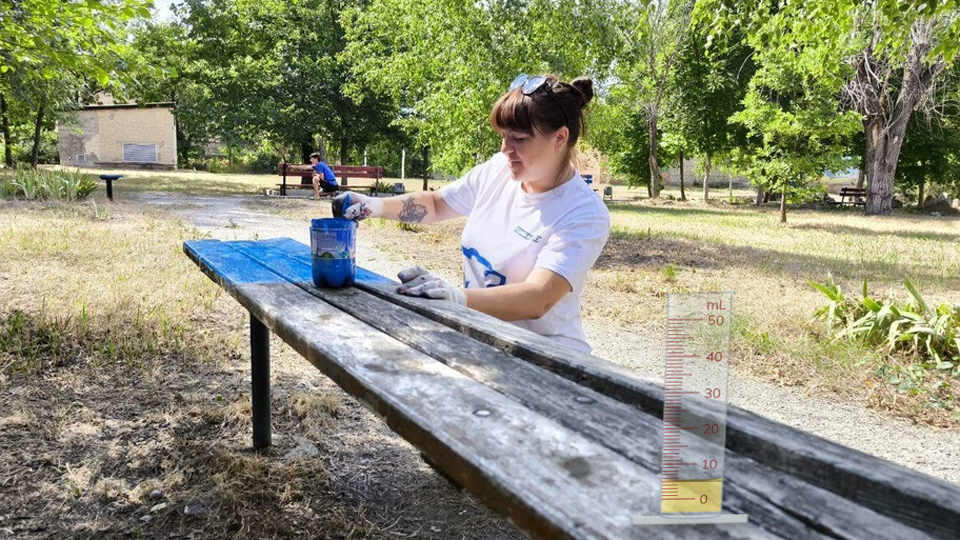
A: mL 5
